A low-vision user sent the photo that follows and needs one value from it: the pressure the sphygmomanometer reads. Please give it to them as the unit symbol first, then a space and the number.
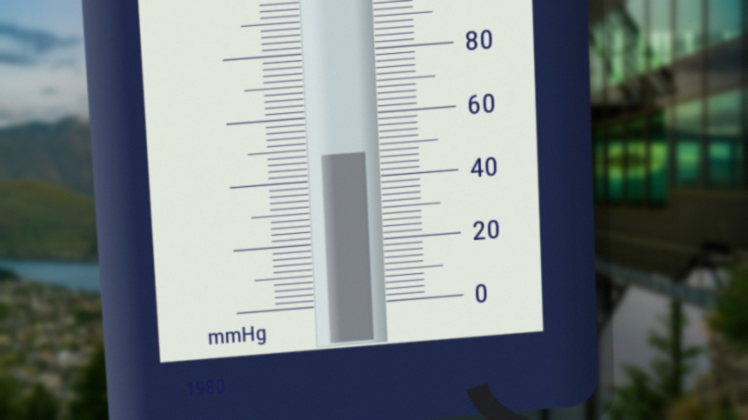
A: mmHg 48
